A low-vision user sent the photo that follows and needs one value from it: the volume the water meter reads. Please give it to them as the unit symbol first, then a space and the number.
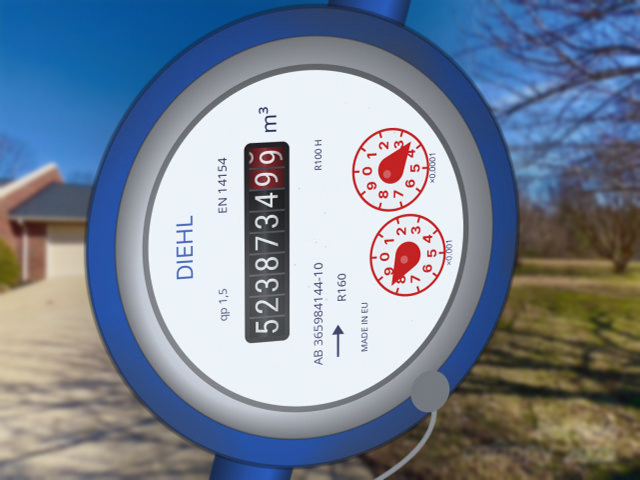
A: m³ 5238734.9883
